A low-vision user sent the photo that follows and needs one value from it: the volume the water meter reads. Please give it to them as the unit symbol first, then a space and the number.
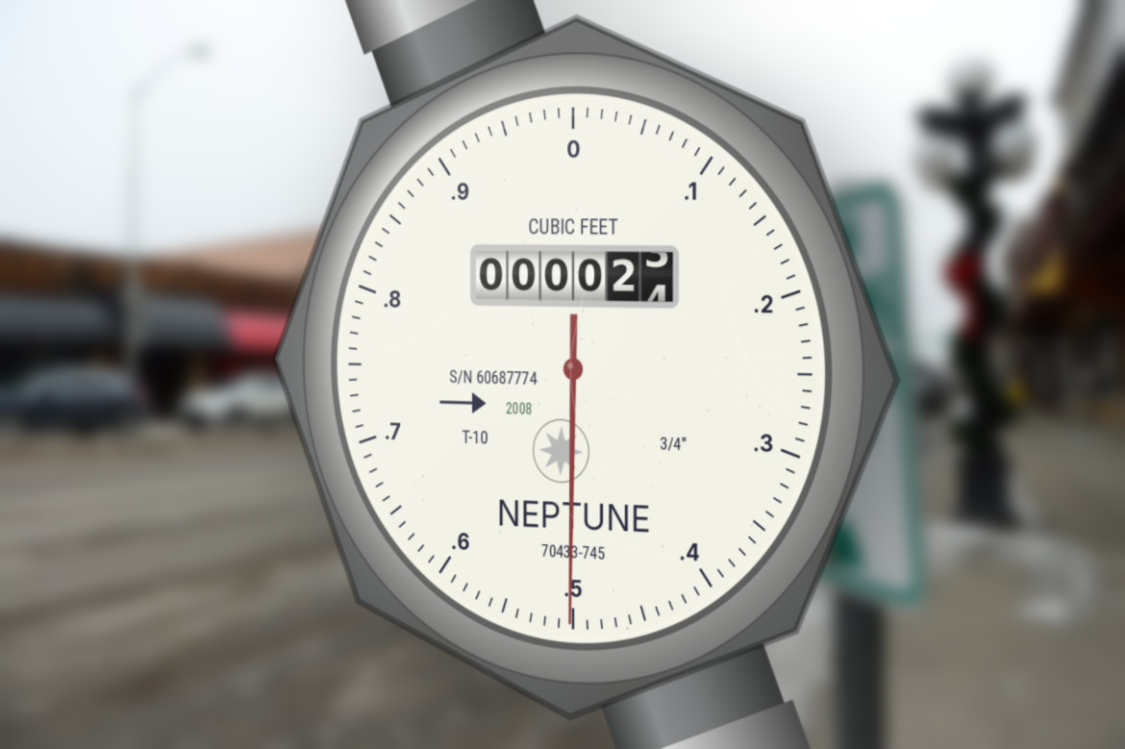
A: ft³ 23.50
